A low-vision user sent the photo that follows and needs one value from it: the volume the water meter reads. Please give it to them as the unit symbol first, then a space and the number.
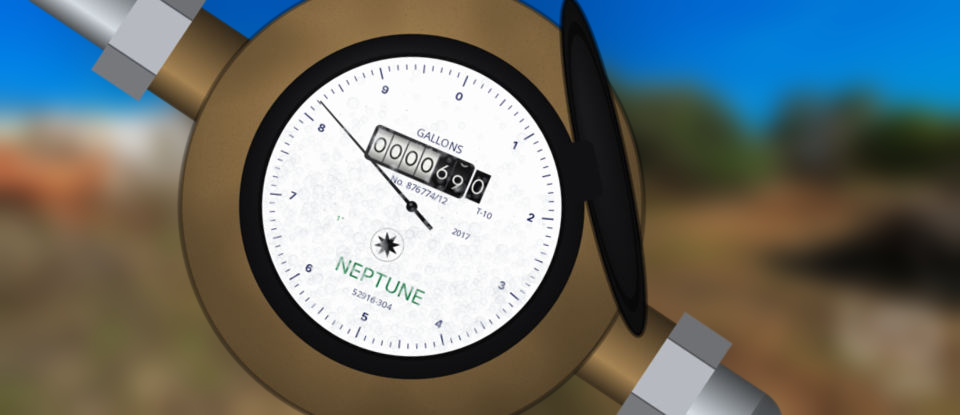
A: gal 688.2
